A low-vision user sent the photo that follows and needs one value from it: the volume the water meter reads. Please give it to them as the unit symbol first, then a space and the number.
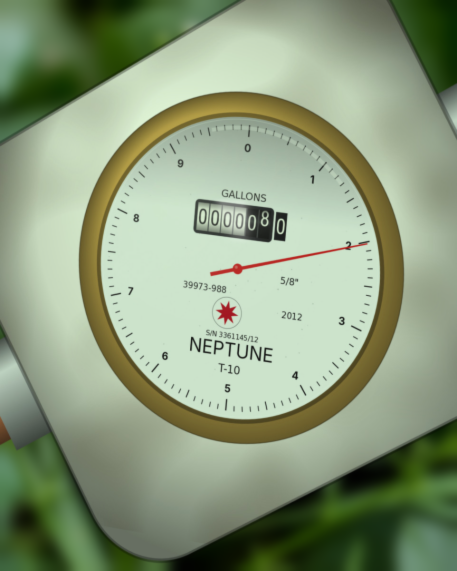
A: gal 82.0
